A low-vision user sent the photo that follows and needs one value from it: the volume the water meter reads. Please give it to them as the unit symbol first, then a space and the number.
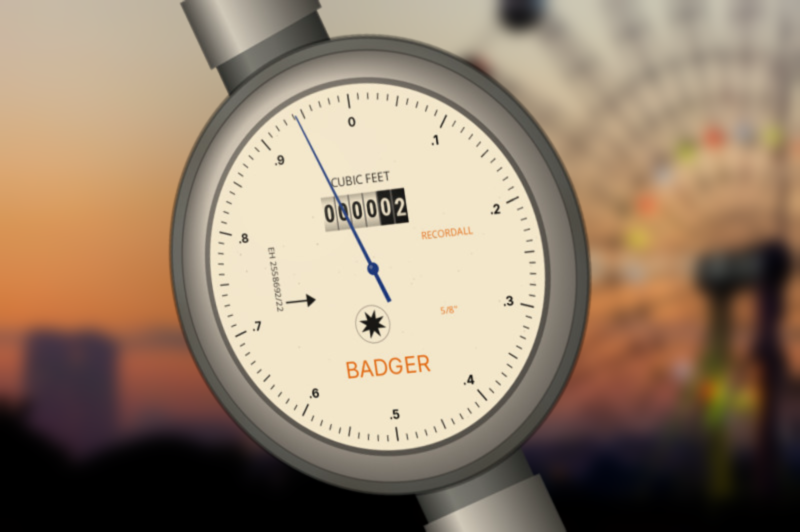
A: ft³ 1.94
